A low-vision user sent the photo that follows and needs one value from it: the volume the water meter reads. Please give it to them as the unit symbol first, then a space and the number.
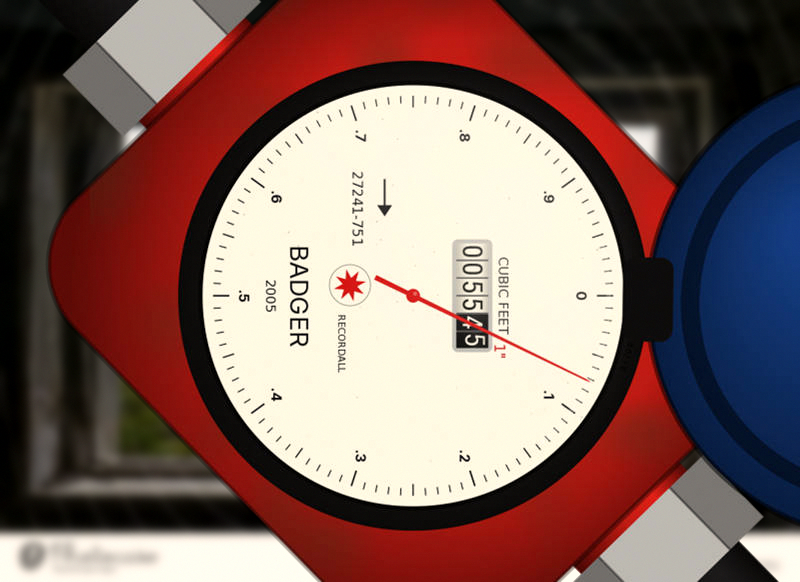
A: ft³ 5545.07
